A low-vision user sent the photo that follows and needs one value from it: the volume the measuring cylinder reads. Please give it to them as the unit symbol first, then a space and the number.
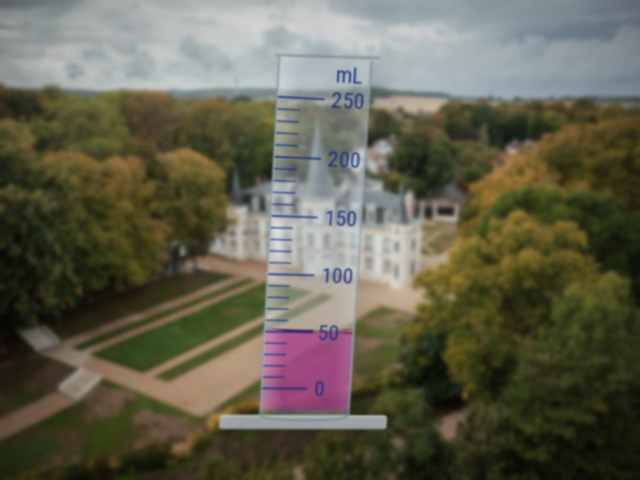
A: mL 50
